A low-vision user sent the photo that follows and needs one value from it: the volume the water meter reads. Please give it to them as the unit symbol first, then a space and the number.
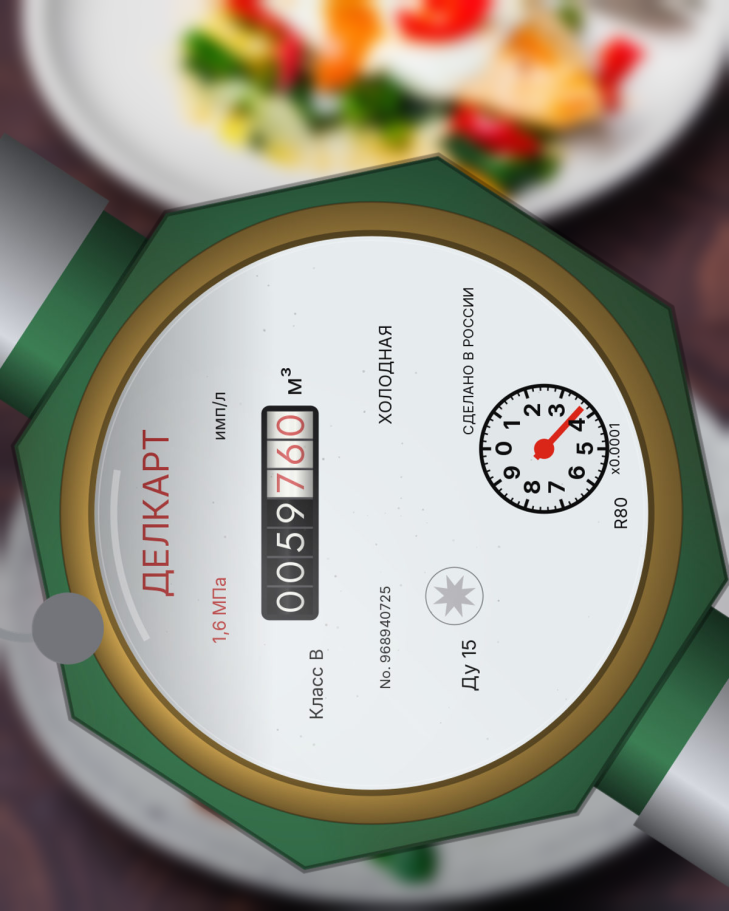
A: m³ 59.7603
